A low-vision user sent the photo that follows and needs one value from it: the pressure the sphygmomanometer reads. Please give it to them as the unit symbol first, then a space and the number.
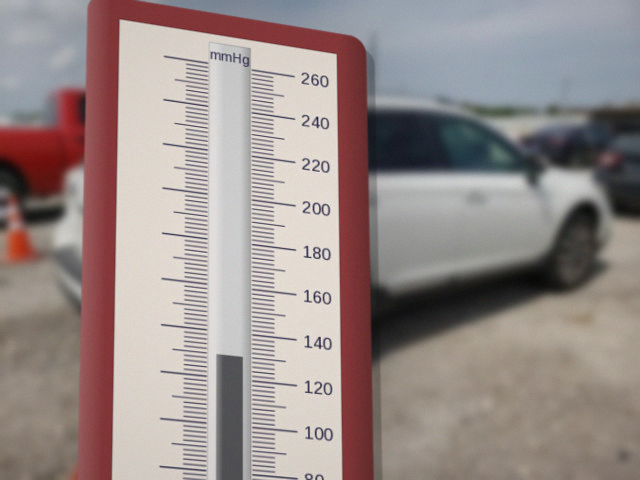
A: mmHg 130
